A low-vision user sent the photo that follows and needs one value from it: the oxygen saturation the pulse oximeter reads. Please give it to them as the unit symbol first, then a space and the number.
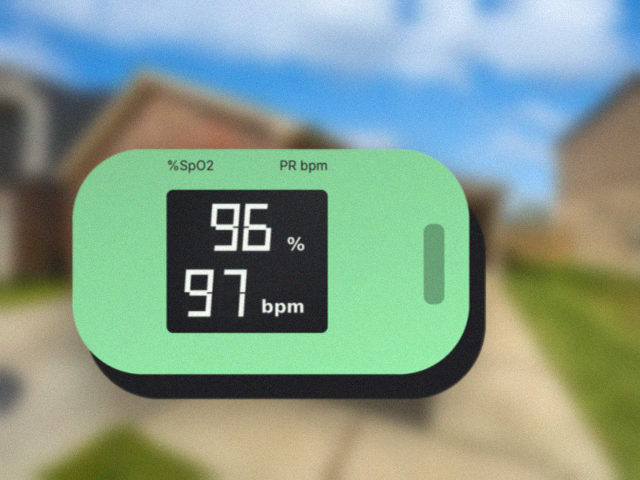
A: % 96
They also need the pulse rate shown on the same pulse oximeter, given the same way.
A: bpm 97
